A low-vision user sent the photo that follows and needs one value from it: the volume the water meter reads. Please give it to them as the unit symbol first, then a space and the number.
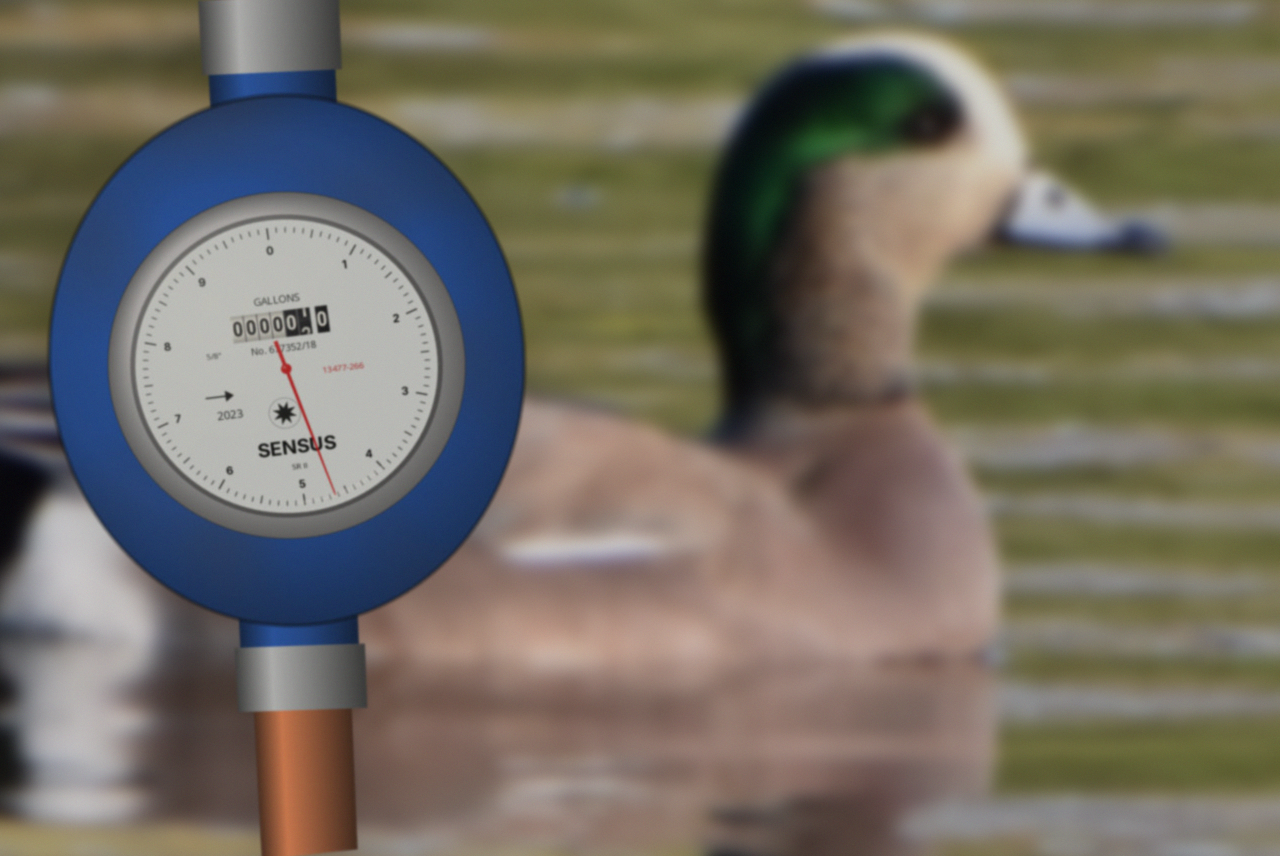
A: gal 14.6
